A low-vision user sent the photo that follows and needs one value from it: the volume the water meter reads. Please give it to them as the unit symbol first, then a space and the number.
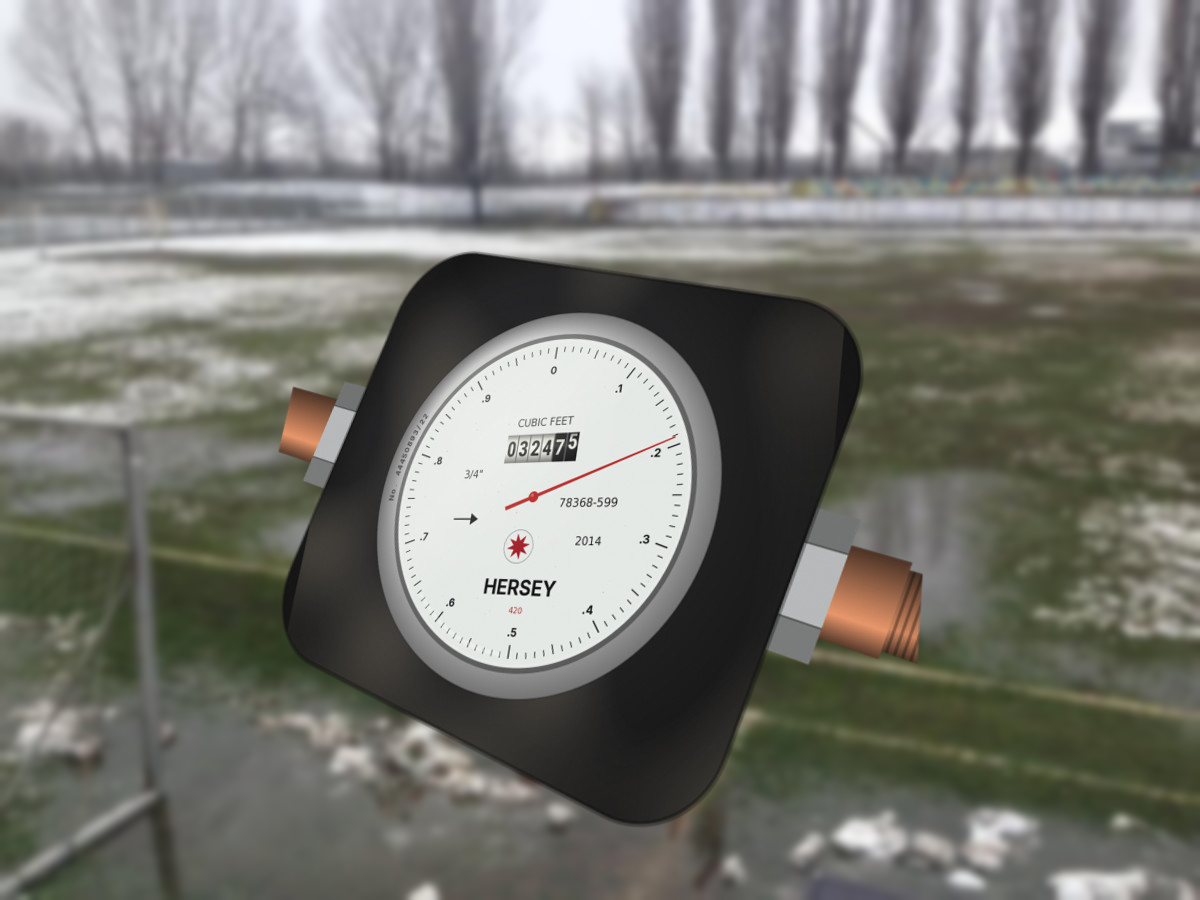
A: ft³ 32475.19
